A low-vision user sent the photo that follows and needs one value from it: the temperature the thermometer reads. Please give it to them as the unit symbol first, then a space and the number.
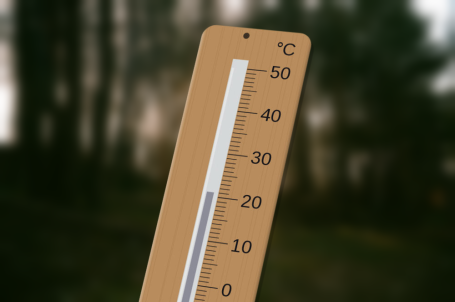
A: °C 21
